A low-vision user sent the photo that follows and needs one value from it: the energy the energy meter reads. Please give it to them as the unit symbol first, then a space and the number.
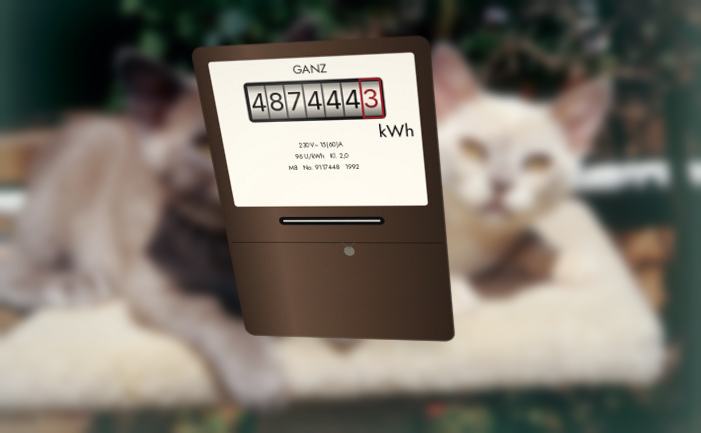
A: kWh 487444.3
